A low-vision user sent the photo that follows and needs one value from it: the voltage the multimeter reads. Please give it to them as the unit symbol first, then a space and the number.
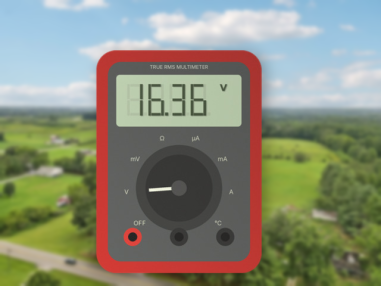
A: V 16.36
